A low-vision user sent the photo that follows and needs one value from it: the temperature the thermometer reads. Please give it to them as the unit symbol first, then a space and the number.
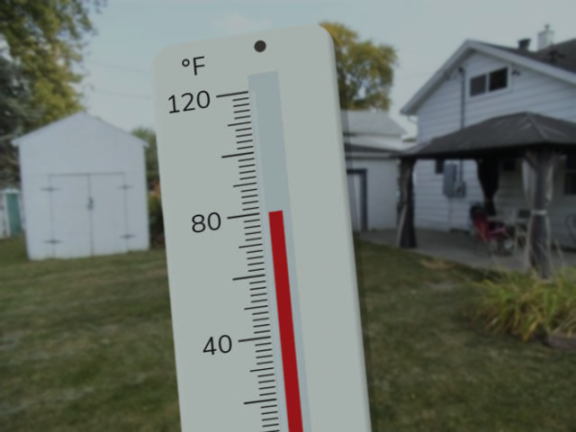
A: °F 80
